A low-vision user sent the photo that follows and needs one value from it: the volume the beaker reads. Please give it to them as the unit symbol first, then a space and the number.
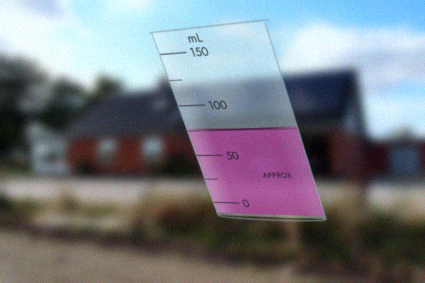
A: mL 75
